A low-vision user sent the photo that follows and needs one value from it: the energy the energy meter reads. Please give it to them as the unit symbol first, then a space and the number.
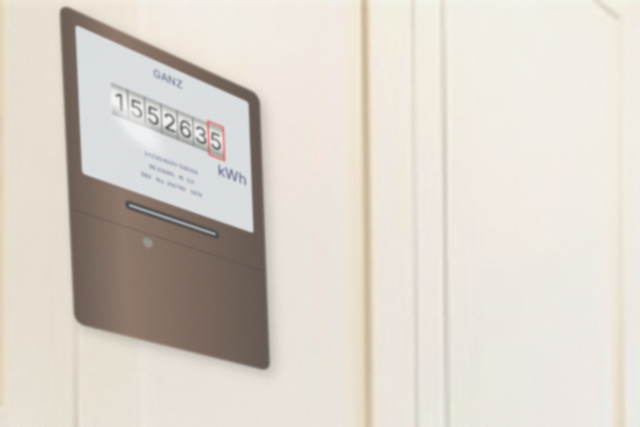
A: kWh 155263.5
